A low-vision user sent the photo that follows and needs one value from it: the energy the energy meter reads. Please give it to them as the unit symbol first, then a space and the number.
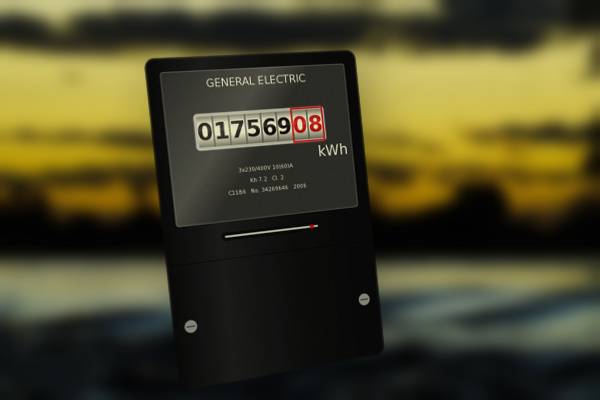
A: kWh 17569.08
